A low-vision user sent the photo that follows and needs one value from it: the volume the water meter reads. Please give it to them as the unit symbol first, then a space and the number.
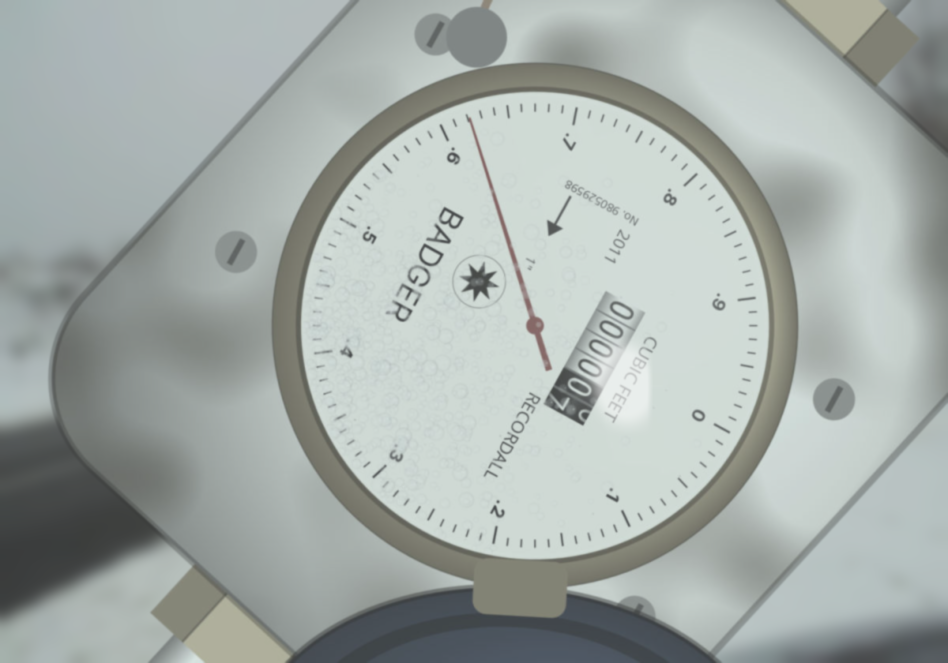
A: ft³ 6.62
